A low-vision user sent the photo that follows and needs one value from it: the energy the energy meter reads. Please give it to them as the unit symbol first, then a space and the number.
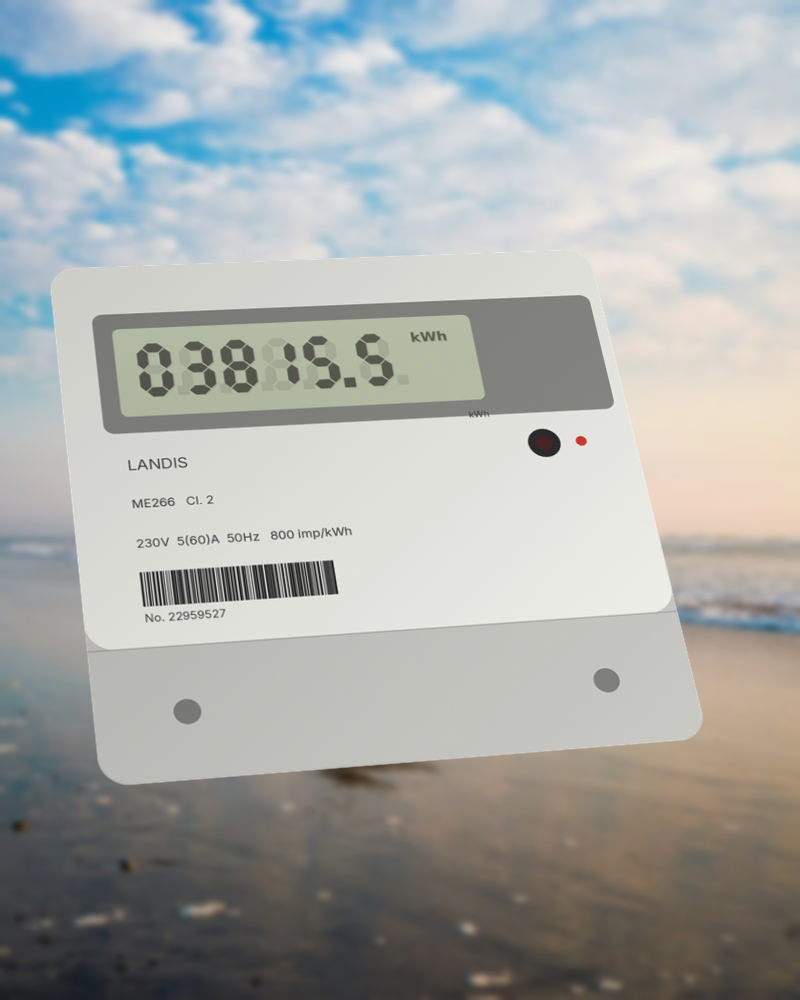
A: kWh 3815.5
